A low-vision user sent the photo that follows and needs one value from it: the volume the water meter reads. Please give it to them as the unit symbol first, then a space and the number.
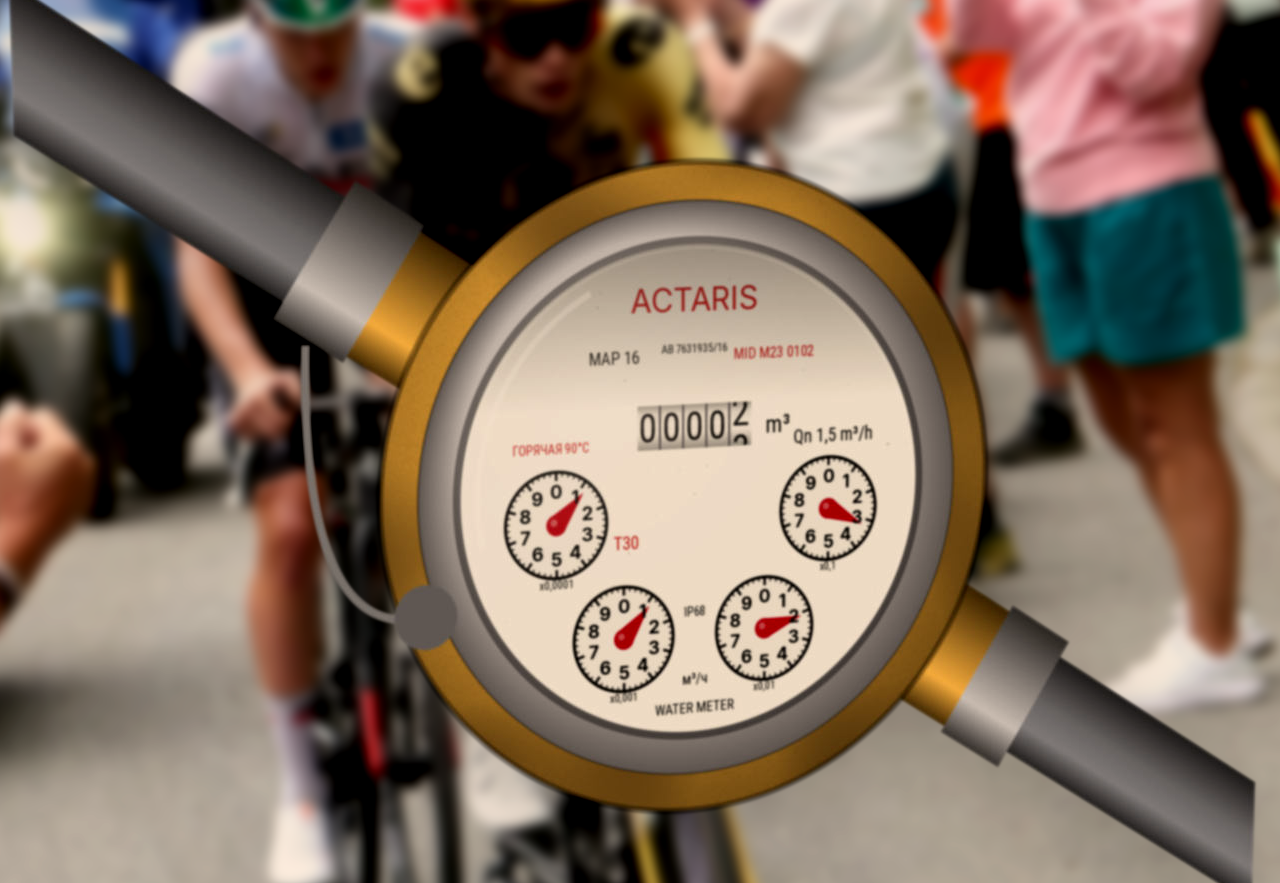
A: m³ 2.3211
